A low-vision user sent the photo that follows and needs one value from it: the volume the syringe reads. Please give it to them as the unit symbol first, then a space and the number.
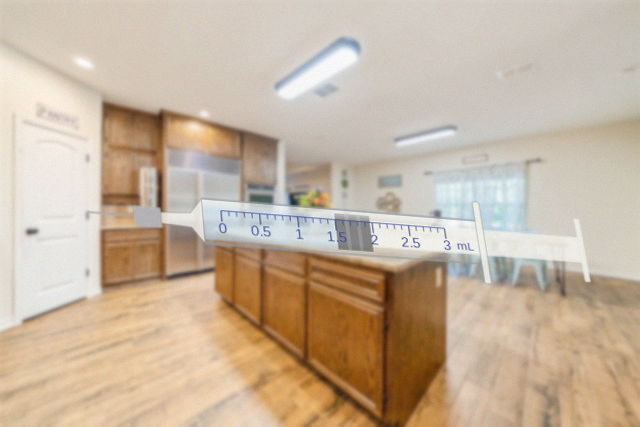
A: mL 1.5
